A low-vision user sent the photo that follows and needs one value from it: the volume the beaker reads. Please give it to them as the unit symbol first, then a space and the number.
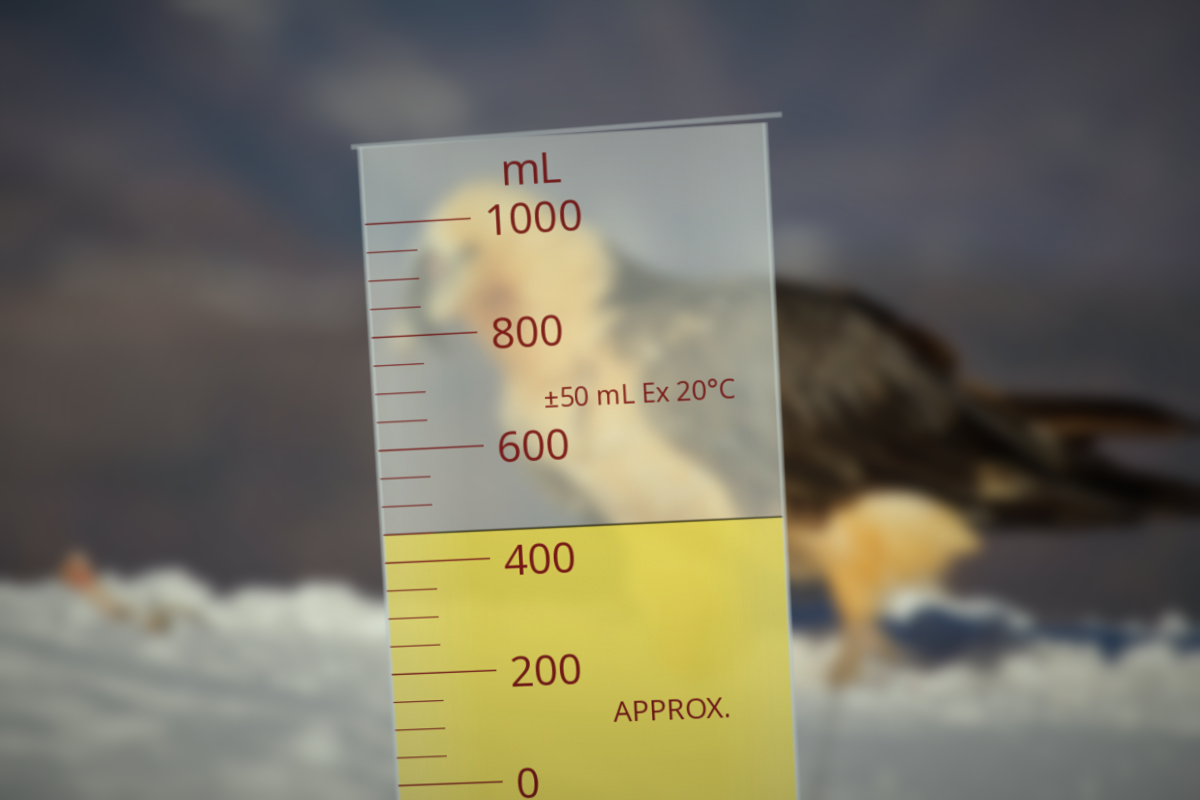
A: mL 450
